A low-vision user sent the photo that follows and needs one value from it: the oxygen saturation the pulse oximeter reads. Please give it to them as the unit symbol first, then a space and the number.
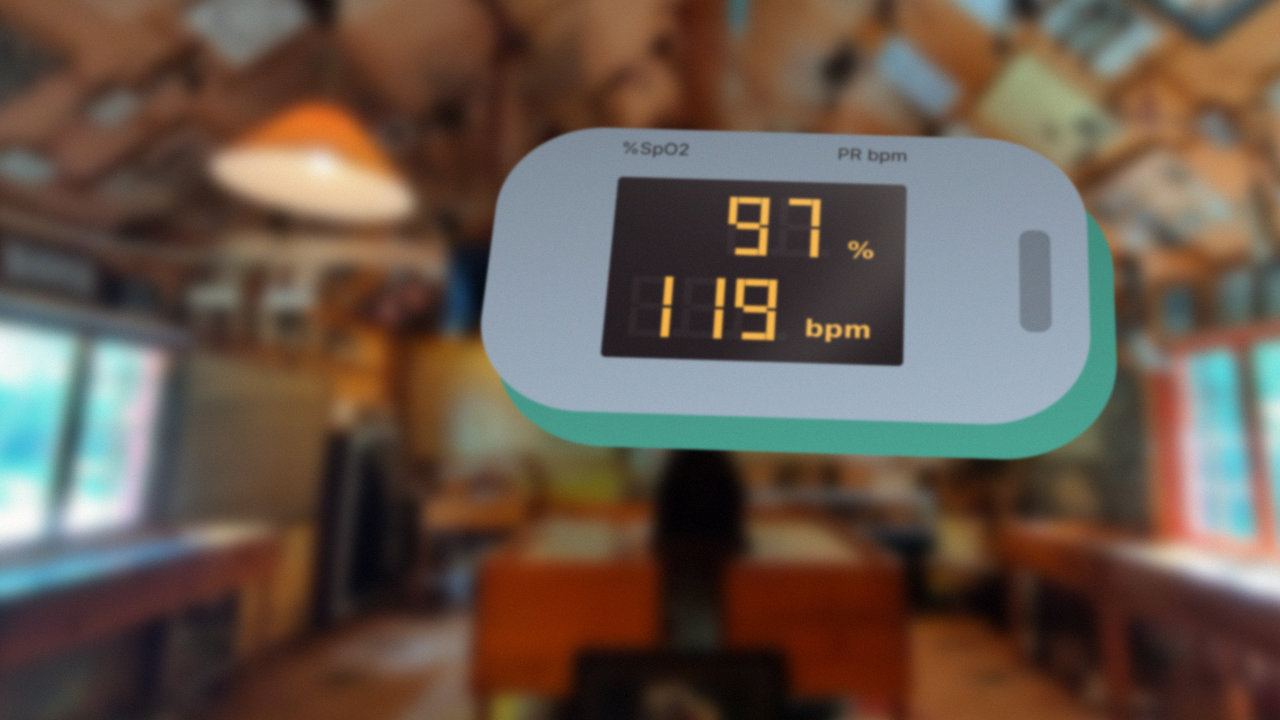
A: % 97
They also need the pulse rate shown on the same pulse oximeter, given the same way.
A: bpm 119
